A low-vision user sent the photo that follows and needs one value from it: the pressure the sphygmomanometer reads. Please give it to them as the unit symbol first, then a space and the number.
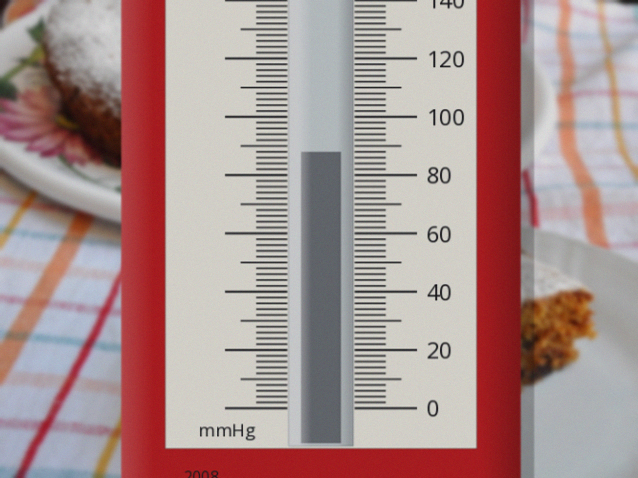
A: mmHg 88
